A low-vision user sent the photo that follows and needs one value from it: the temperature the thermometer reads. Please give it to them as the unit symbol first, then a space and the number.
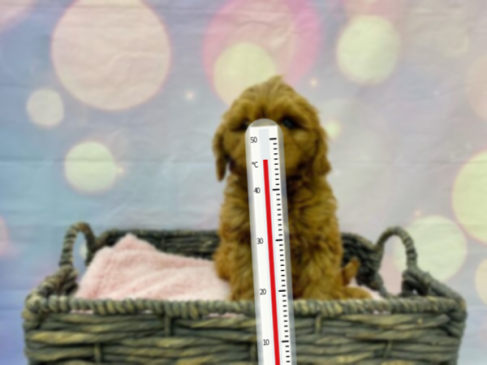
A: °C 46
